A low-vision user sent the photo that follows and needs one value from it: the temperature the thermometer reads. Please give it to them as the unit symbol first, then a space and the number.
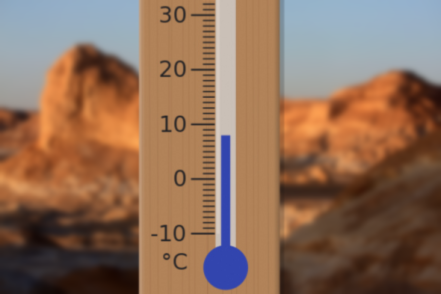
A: °C 8
